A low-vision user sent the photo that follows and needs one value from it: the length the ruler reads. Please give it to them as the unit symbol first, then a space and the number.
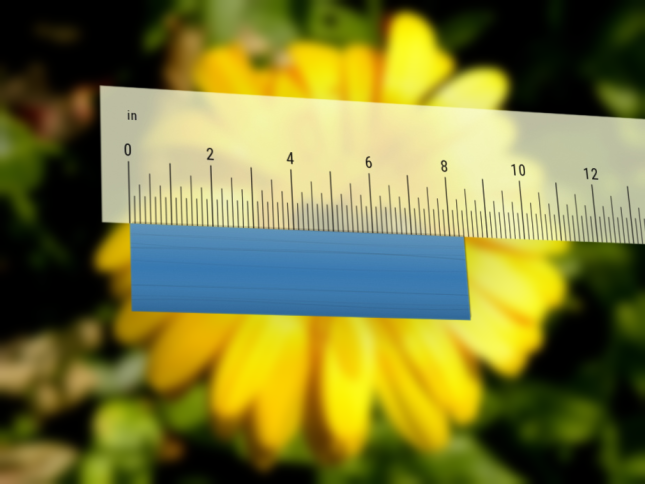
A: in 8.375
